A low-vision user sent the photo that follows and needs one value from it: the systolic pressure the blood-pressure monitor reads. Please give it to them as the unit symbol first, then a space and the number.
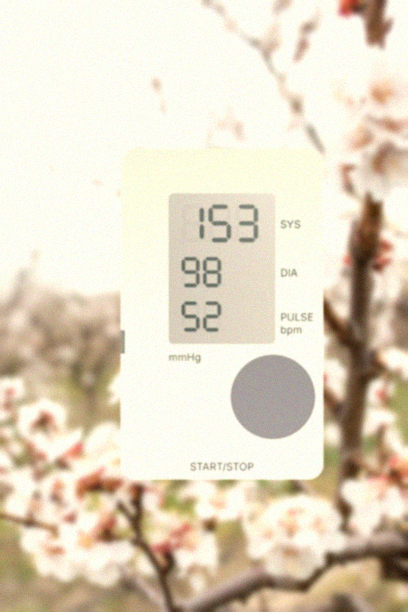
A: mmHg 153
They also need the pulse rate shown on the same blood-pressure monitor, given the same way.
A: bpm 52
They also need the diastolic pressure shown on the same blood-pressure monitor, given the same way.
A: mmHg 98
